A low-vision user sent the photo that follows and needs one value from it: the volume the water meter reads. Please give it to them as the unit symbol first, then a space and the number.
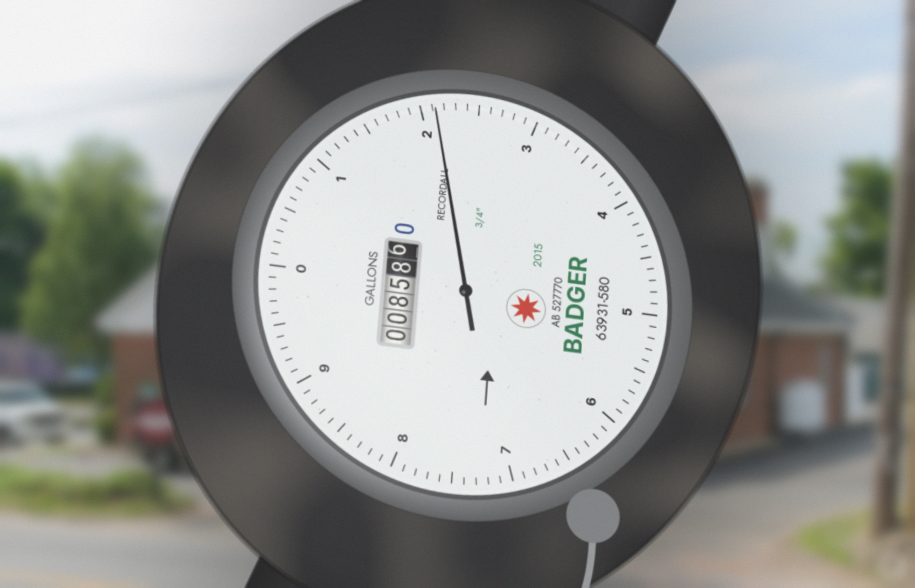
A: gal 85862.1
